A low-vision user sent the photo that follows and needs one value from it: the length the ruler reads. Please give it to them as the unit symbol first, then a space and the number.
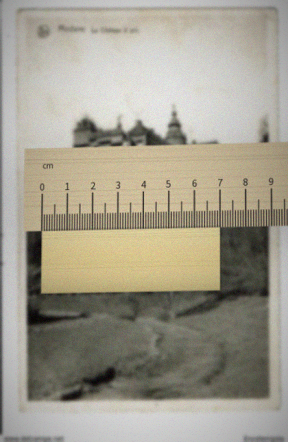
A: cm 7
